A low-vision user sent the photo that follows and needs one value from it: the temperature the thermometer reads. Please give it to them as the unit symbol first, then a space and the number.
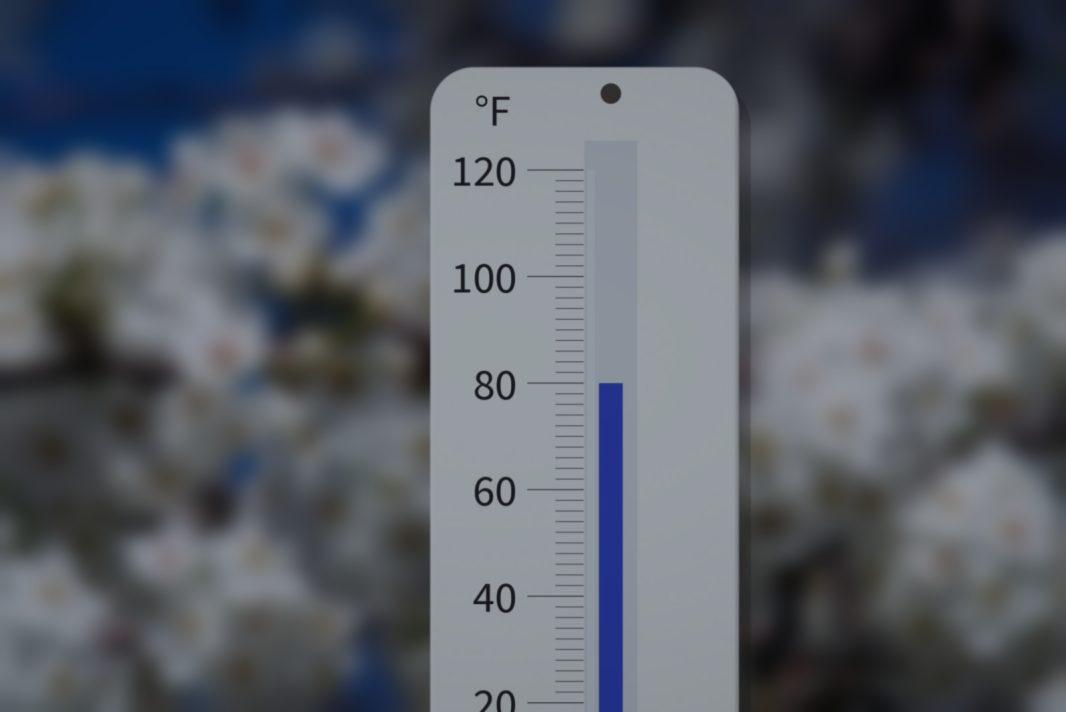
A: °F 80
